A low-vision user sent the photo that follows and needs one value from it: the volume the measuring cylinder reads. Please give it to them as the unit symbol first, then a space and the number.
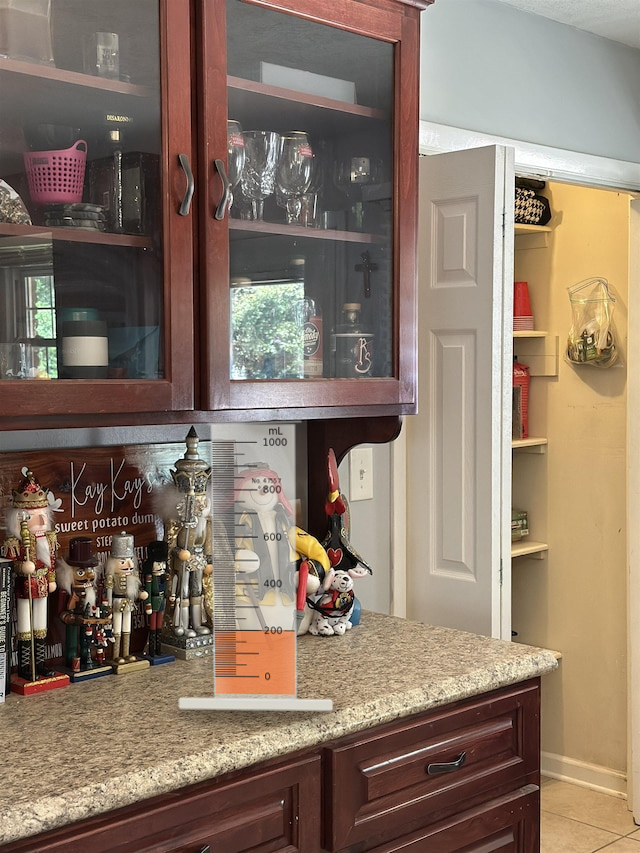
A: mL 200
